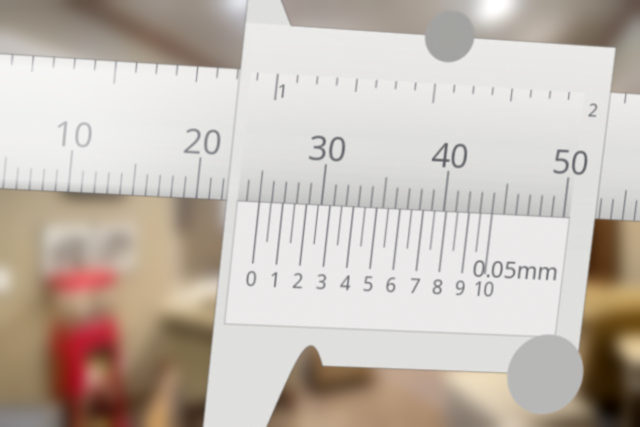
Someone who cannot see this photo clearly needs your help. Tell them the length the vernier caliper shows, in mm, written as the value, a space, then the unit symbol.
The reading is 25.0 mm
